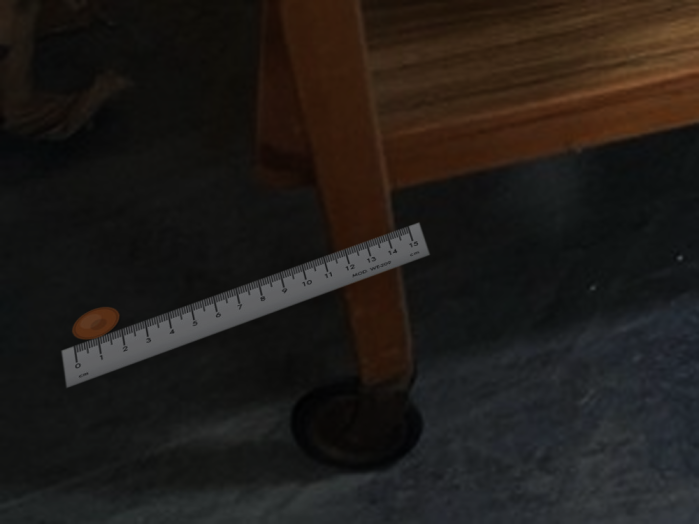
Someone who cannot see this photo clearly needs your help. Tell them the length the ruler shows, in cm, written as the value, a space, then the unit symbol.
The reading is 2 cm
